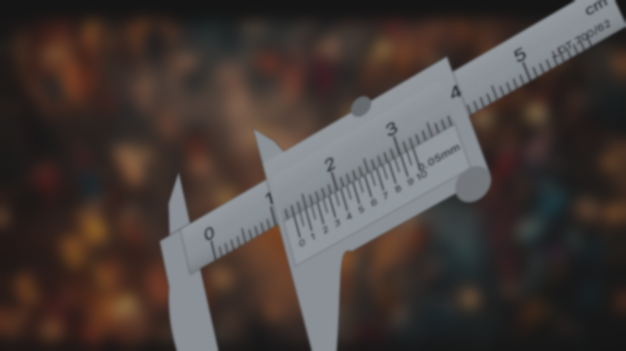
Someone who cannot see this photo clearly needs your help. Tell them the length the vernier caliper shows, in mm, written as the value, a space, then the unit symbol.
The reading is 13.0 mm
